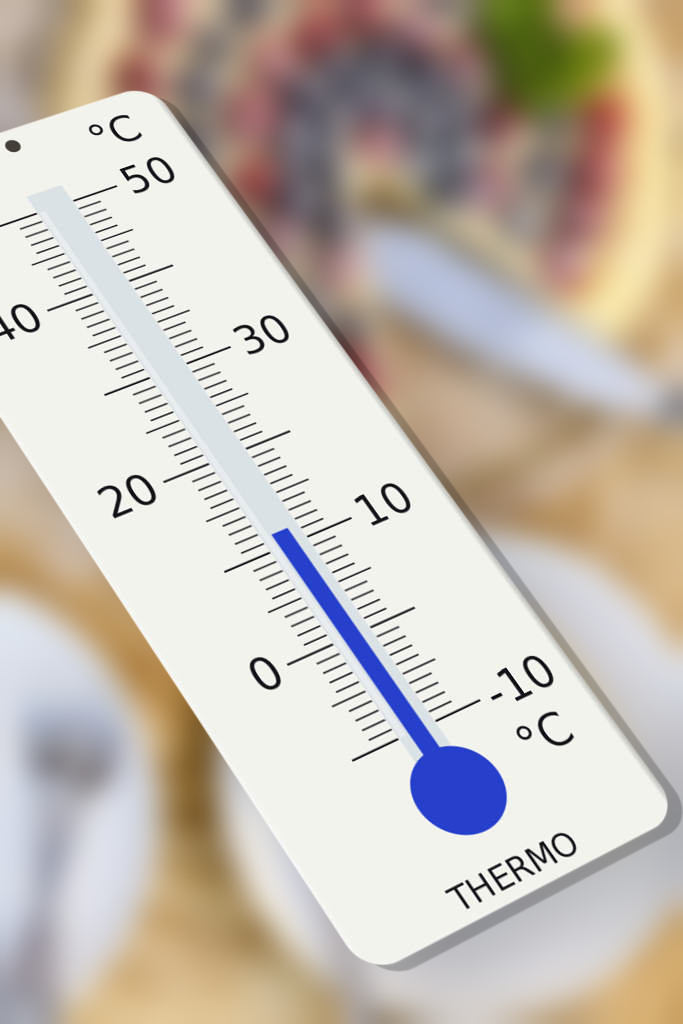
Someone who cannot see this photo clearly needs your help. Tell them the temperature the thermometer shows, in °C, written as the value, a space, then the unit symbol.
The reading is 11.5 °C
